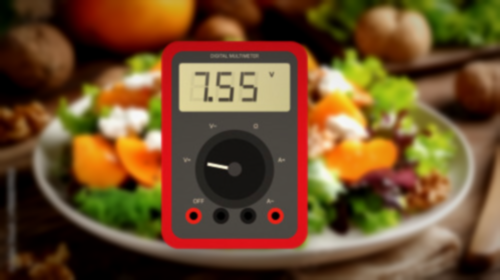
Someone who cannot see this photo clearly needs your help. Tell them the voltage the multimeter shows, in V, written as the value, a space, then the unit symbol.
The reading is 7.55 V
